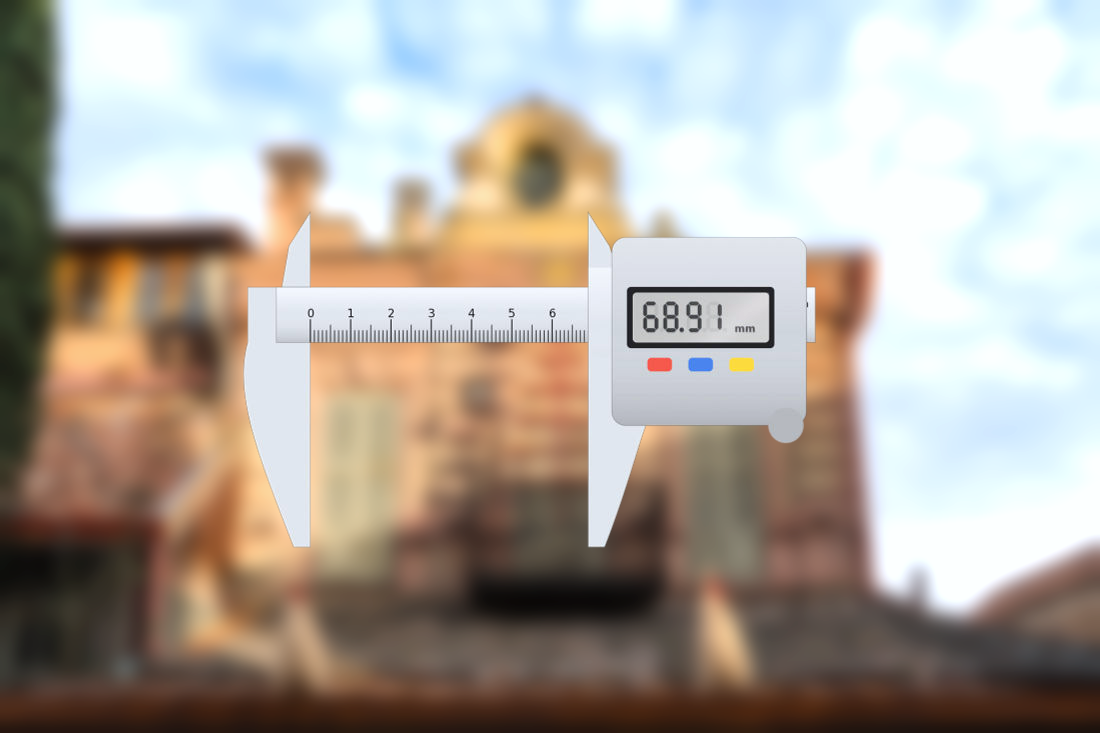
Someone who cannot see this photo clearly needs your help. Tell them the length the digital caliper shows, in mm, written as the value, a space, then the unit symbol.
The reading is 68.91 mm
